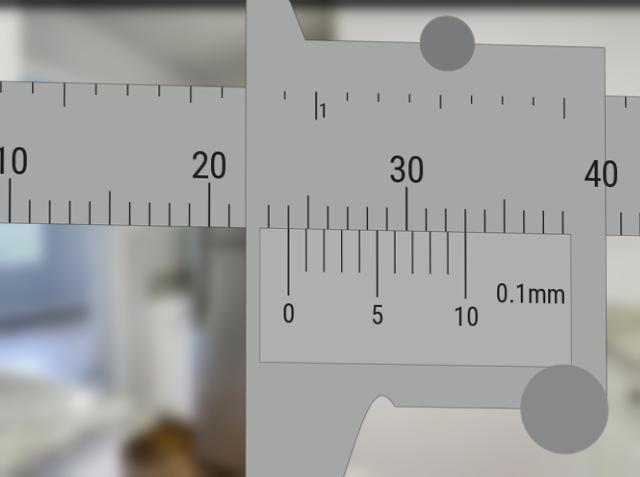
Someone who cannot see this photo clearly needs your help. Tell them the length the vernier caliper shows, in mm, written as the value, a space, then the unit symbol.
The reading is 24.0 mm
